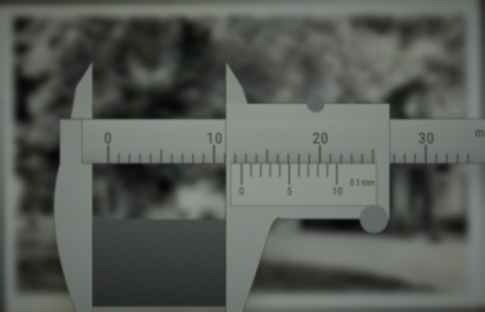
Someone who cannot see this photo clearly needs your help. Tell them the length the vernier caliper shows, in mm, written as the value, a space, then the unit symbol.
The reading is 12.6 mm
